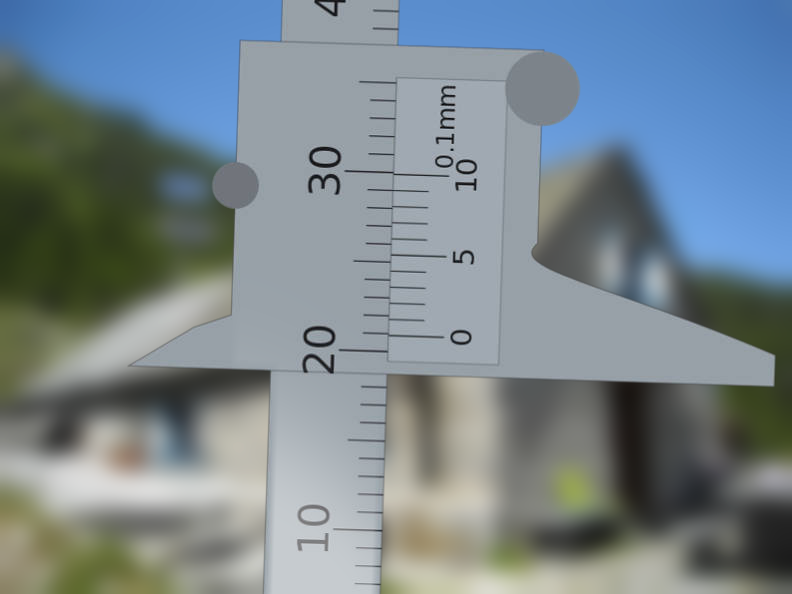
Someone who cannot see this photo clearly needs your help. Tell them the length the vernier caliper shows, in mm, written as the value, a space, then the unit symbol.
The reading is 20.9 mm
